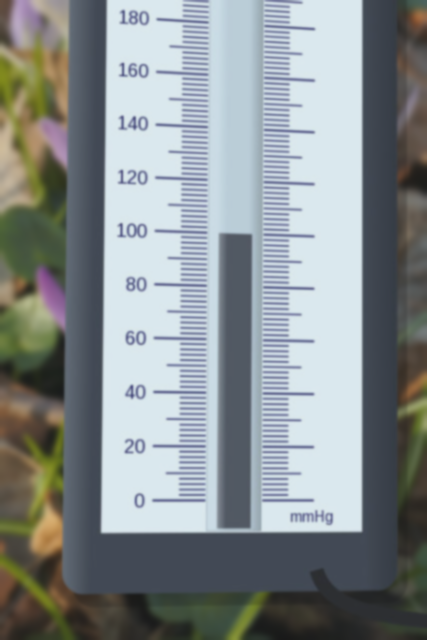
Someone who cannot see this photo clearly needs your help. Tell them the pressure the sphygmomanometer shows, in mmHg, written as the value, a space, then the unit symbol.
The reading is 100 mmHg
